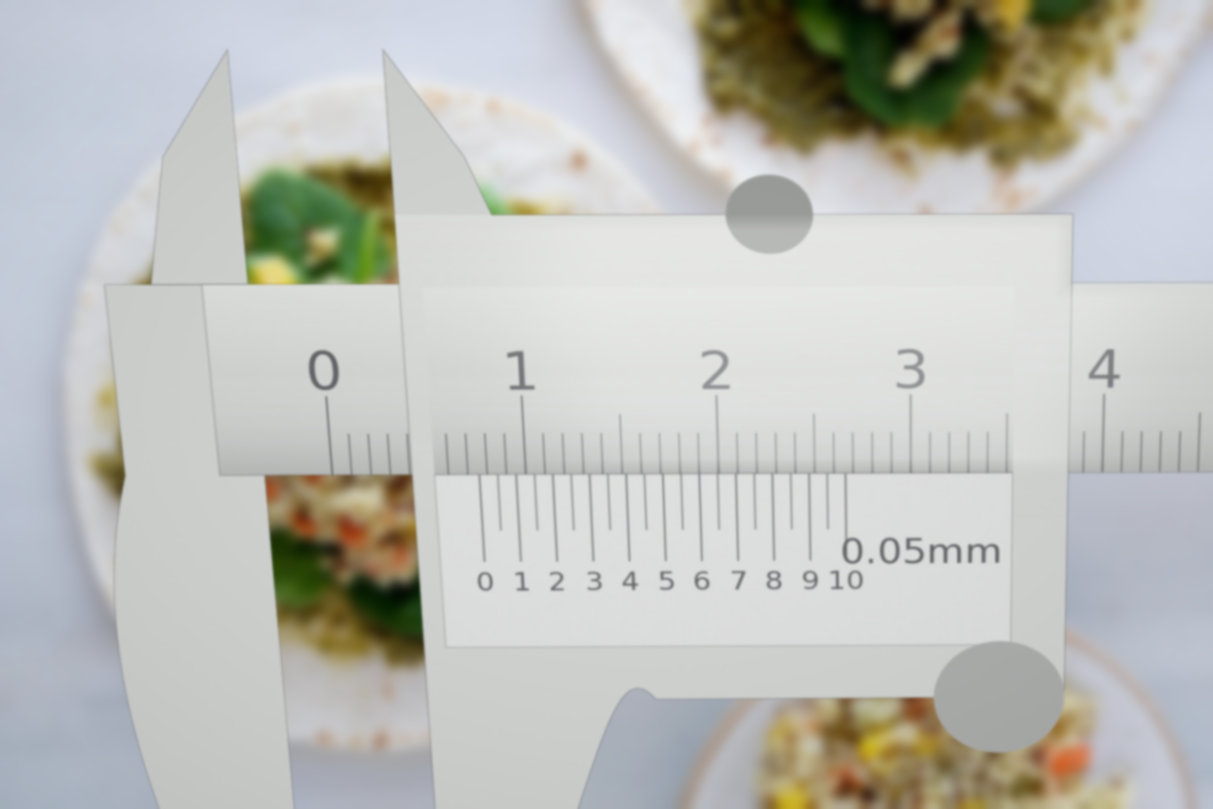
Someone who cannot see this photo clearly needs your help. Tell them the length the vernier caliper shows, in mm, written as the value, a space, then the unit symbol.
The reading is 7.6 mm
